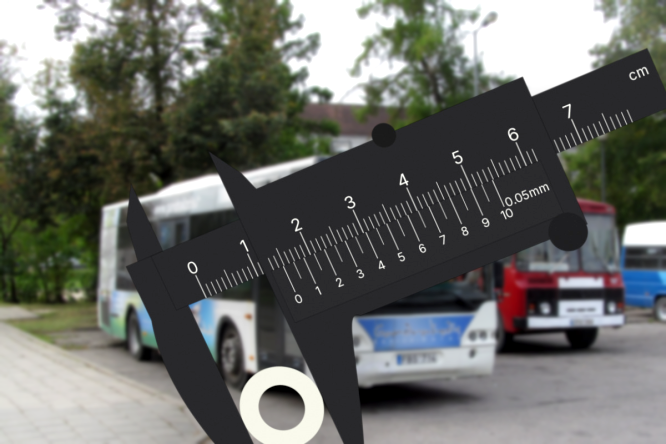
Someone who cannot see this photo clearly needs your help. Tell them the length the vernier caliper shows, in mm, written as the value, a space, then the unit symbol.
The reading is 14.8 mm
